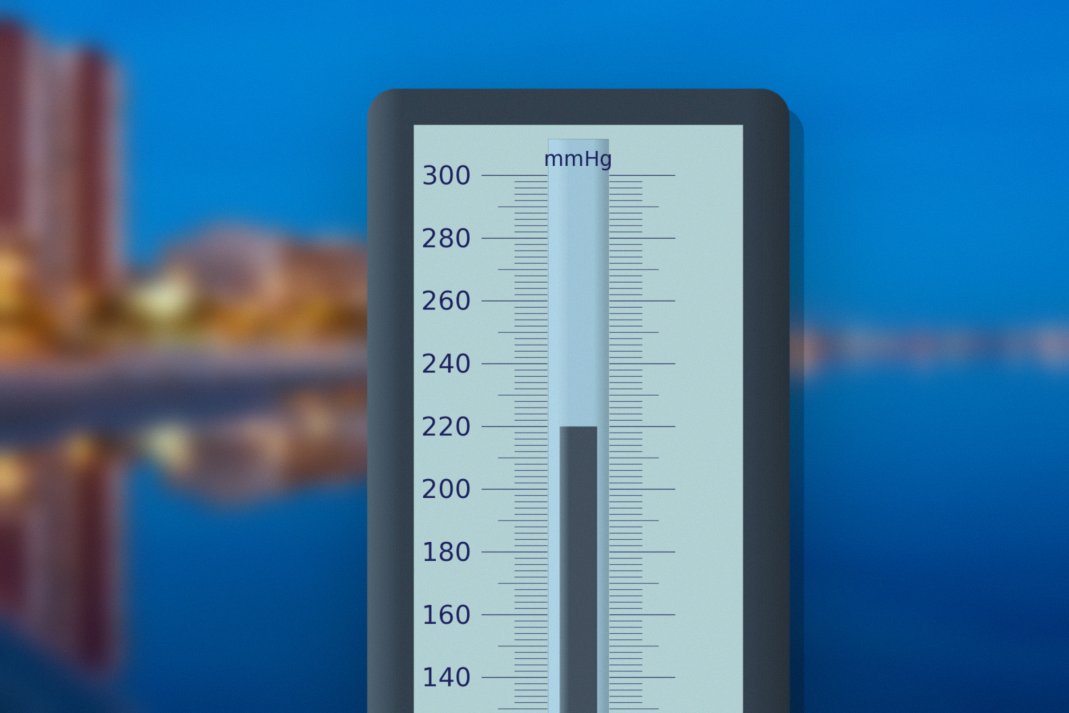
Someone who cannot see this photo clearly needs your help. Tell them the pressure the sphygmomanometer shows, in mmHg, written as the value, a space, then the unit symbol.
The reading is 220 mmHg
